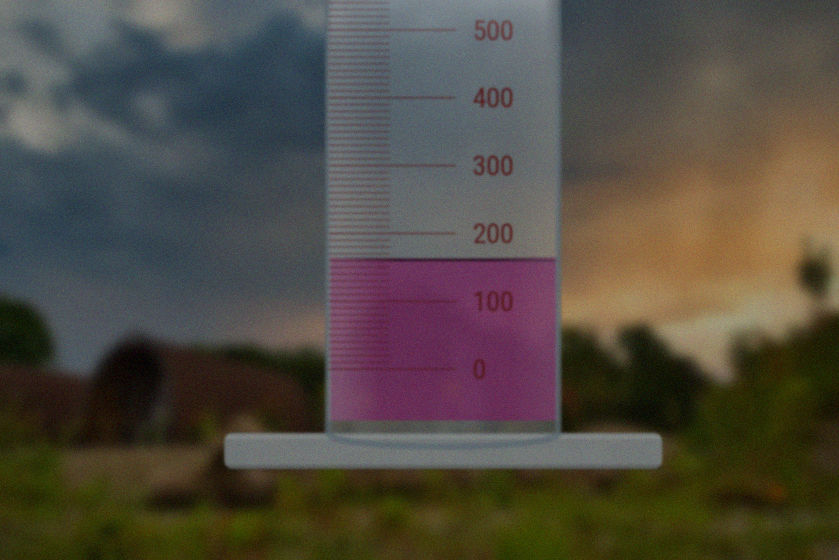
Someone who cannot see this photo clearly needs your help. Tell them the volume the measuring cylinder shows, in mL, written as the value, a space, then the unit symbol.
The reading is 160 mL
